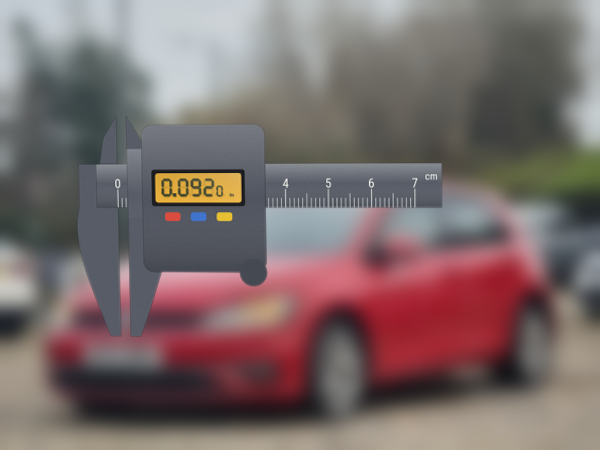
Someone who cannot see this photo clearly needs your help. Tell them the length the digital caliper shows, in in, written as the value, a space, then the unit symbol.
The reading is 0.0920 in
